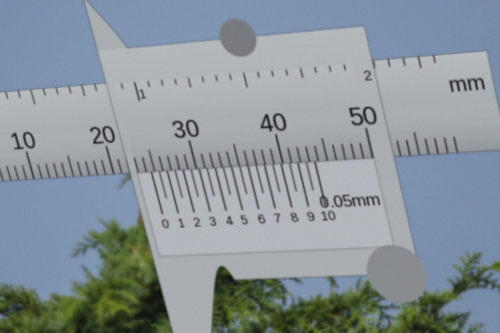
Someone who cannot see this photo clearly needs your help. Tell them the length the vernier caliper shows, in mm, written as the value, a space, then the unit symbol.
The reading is 24.6 mm
